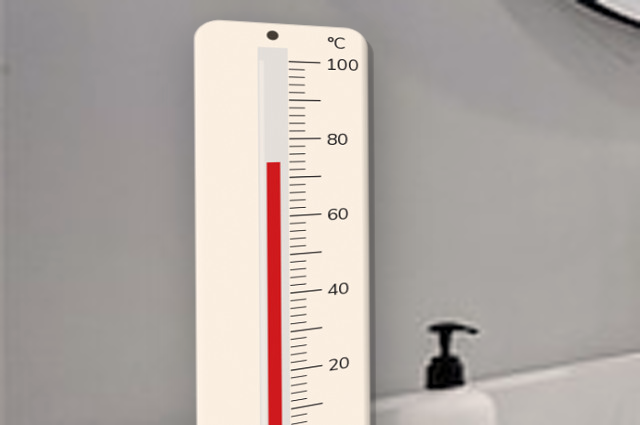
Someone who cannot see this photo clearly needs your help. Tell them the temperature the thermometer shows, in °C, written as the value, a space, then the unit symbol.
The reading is 74 °C
